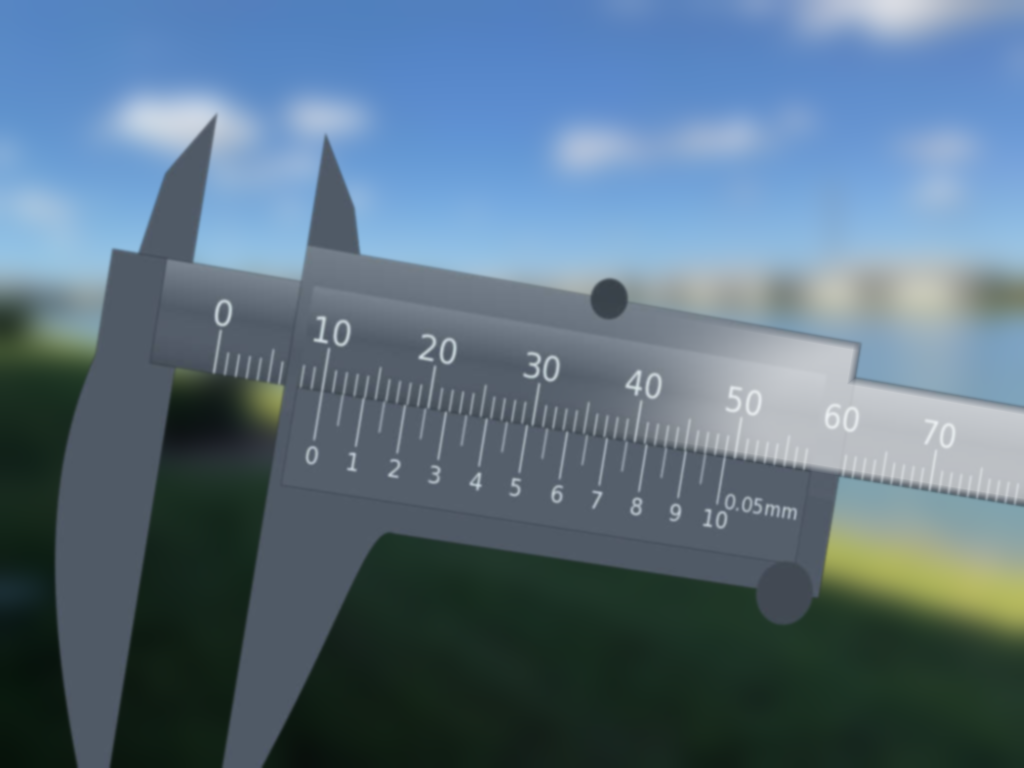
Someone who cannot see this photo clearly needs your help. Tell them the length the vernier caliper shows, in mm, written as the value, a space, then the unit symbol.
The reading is 10.0 mm
